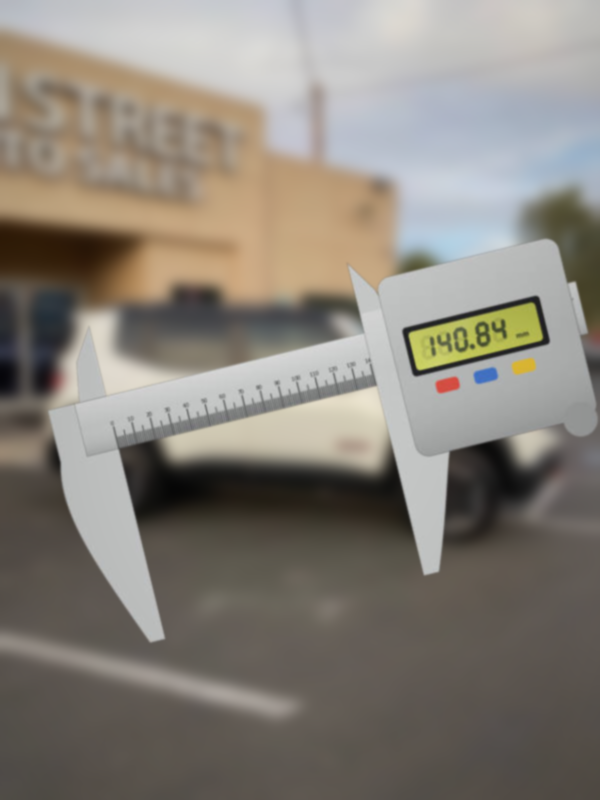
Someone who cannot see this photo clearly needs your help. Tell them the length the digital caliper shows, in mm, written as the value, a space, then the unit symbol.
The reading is 140.84 mm
